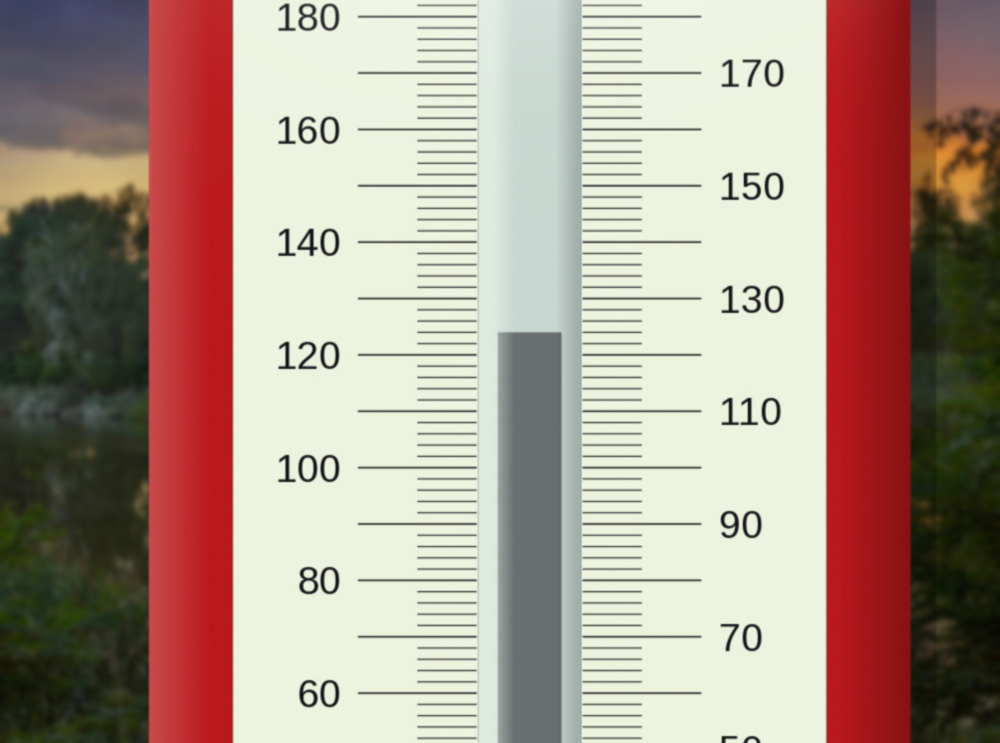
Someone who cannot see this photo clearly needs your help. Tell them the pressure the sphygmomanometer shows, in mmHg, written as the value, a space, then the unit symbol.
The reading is 124 mmHg
